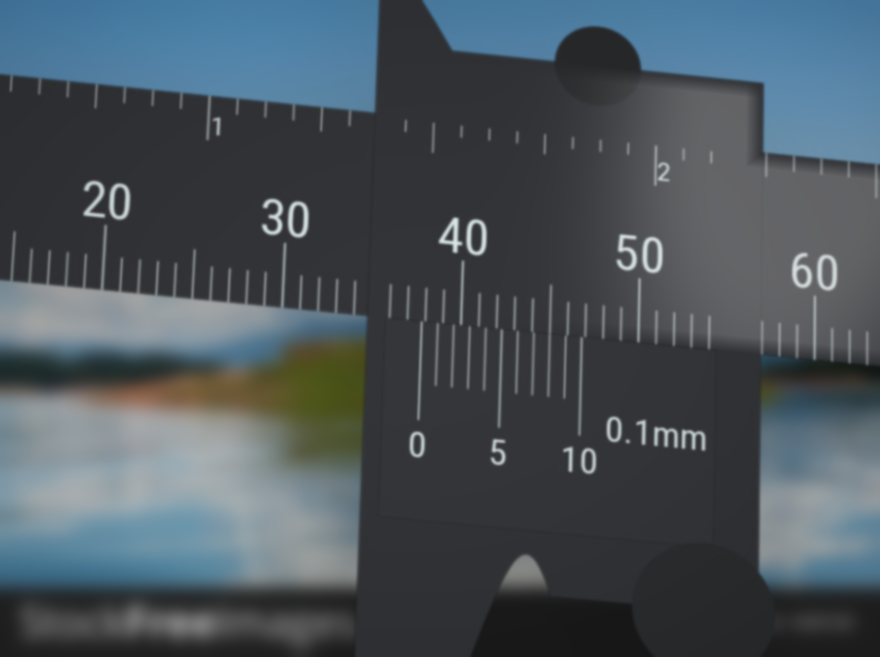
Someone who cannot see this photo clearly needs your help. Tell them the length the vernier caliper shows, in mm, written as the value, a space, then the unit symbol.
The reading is 37.8 mm
